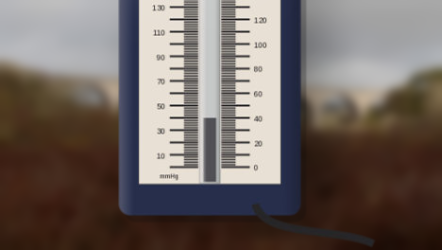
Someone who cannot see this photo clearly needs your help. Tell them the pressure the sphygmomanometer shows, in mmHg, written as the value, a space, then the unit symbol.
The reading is 40 mmHg
